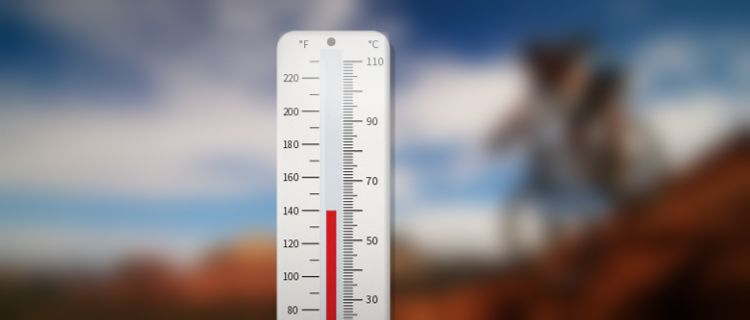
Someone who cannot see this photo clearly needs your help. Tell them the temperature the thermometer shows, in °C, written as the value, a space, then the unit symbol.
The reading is 60 °C
